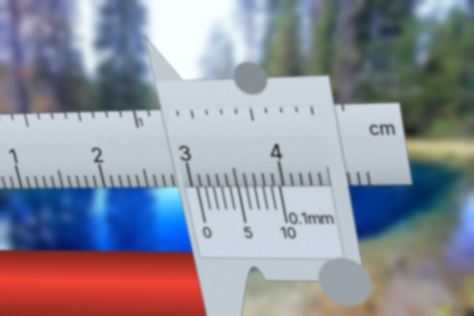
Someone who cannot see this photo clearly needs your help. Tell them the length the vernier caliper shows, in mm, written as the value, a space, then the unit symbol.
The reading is 30.6 mm
